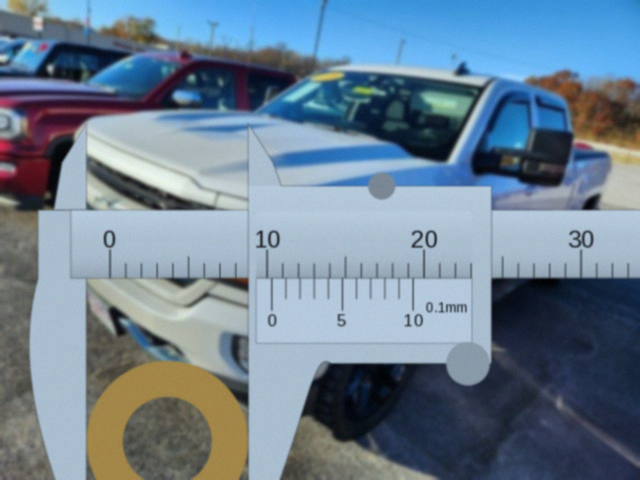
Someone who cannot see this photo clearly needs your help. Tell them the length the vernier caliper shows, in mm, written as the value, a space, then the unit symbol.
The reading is 10.3 mm
